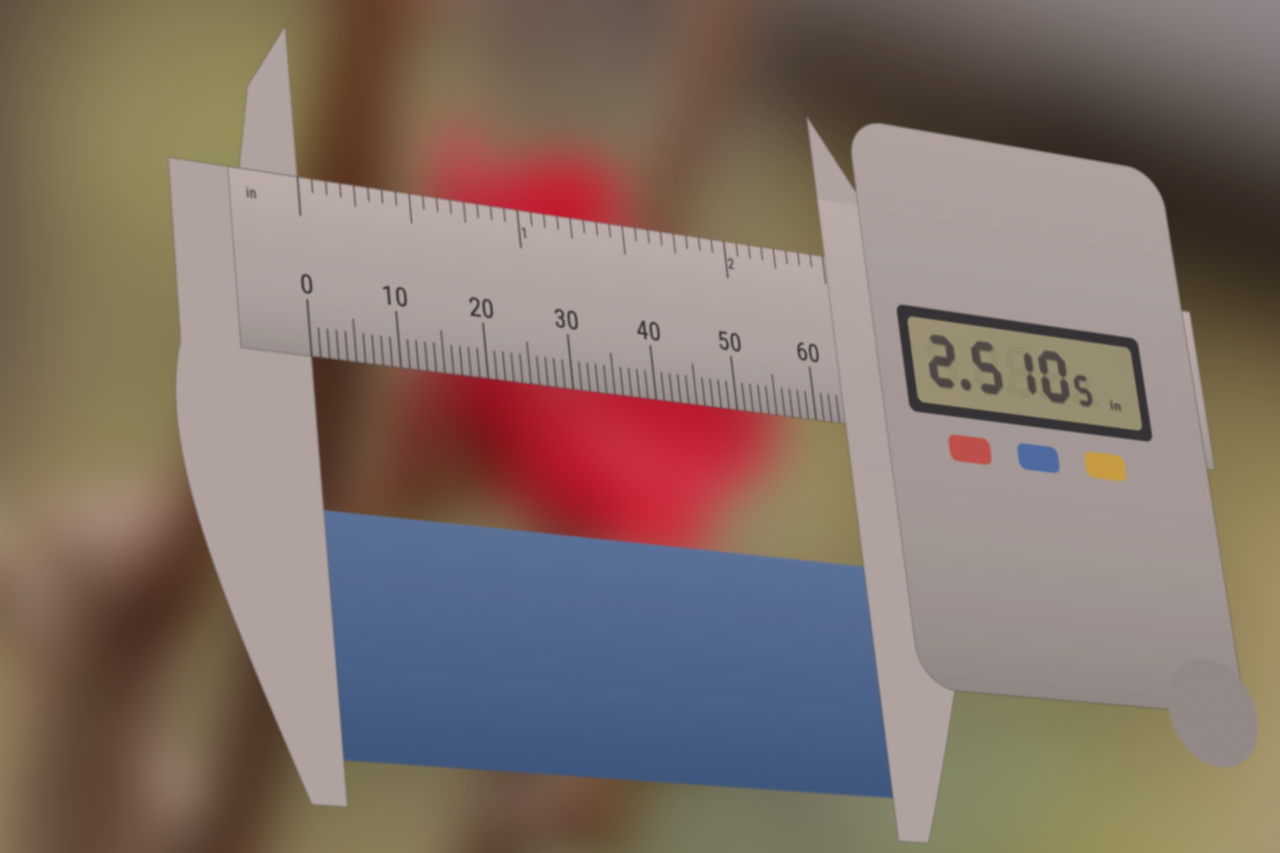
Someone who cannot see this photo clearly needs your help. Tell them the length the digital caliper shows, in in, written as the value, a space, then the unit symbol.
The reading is 2.5105 in
